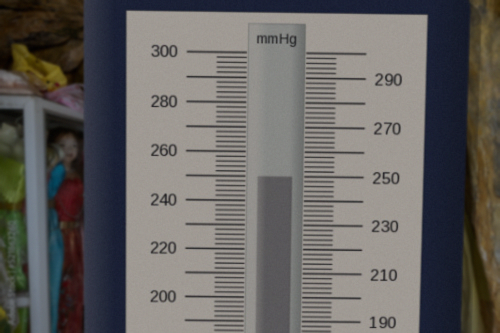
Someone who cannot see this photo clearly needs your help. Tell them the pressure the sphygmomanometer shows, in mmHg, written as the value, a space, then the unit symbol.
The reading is 250 mmHg
